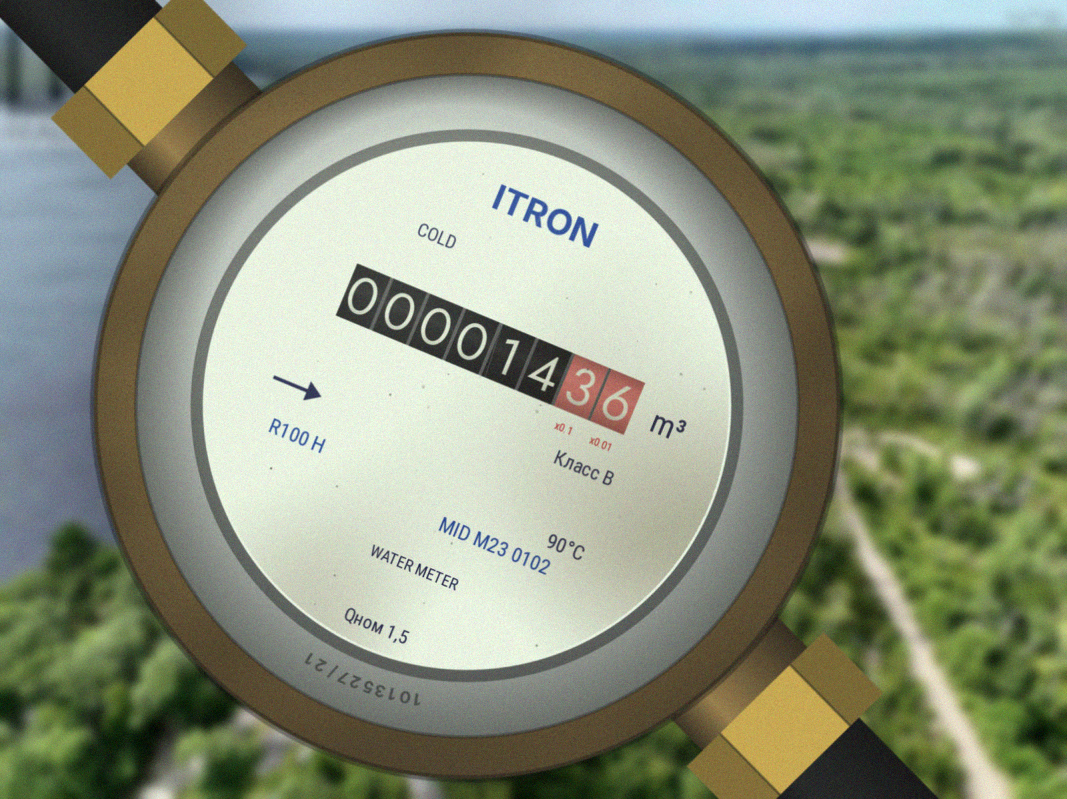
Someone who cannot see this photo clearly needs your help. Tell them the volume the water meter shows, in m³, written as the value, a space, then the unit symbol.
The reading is 14.36 m³
